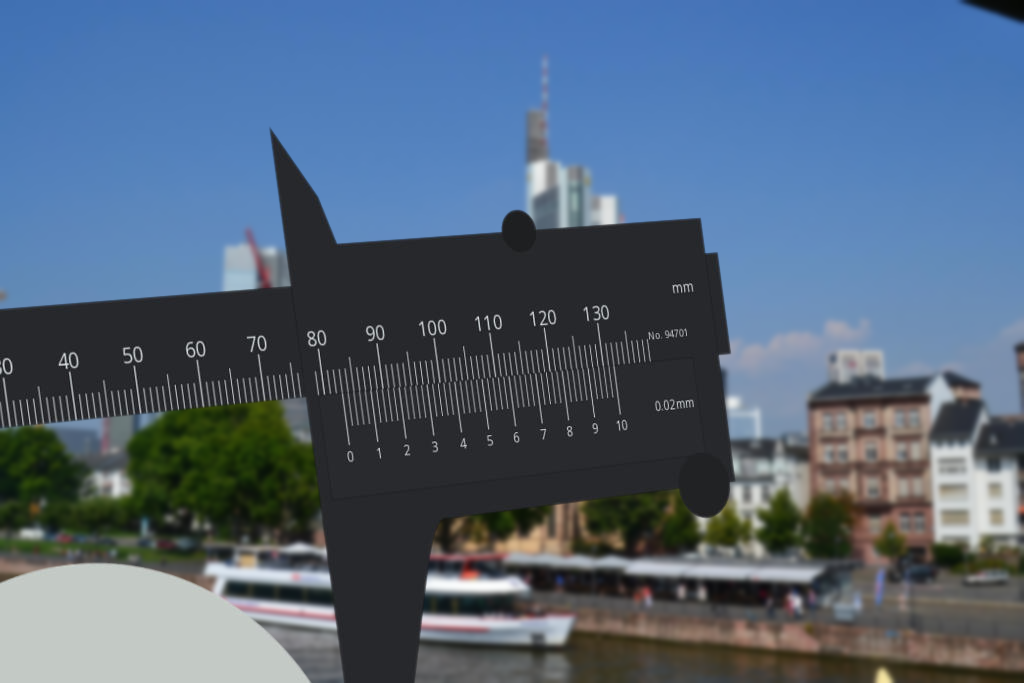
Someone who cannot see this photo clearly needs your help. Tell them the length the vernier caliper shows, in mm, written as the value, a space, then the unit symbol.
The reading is 83.0 mm
